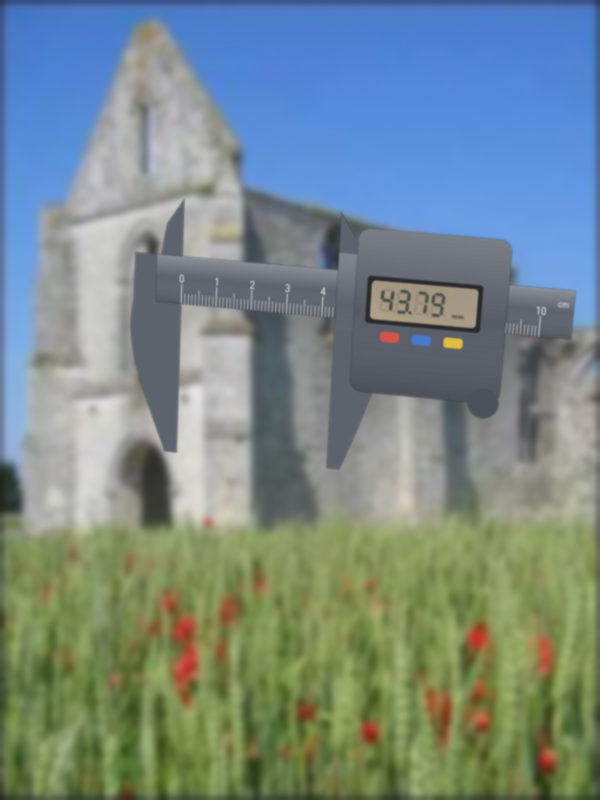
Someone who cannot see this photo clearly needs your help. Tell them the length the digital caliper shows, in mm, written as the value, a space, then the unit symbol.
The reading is 43.79 mm
